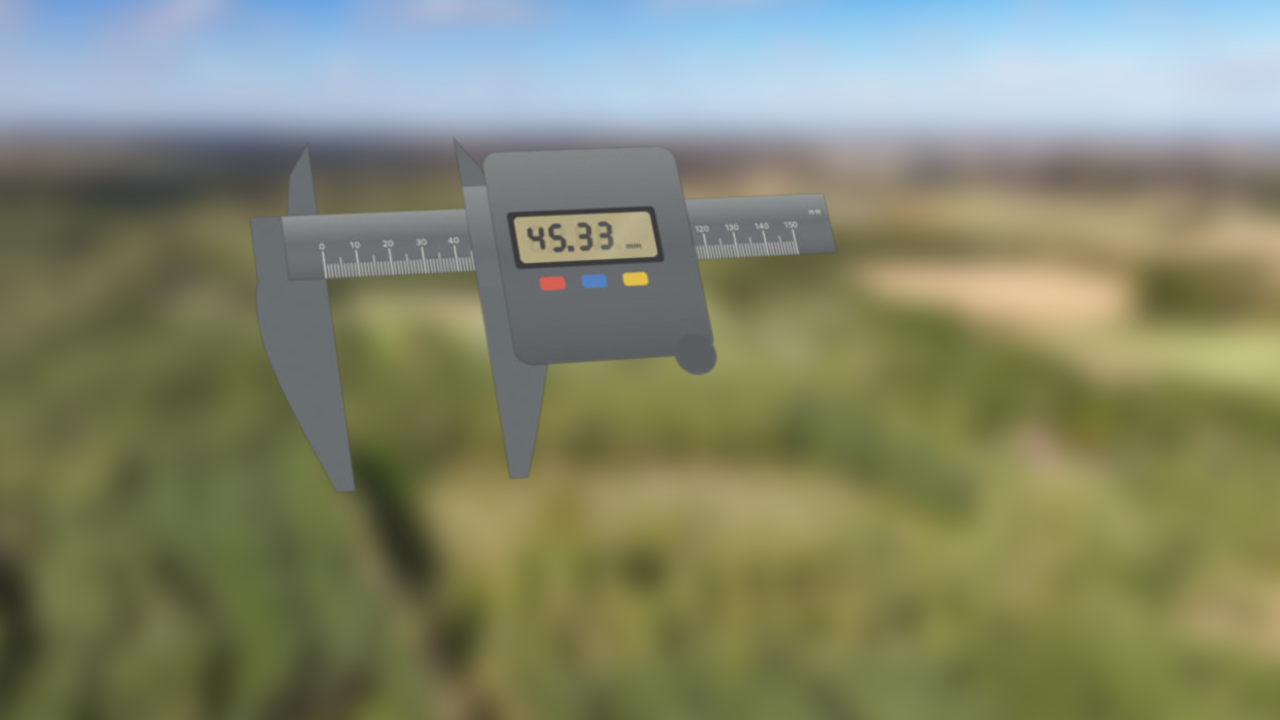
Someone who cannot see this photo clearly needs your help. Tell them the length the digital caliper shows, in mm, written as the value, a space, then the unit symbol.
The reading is 45.33 mm
